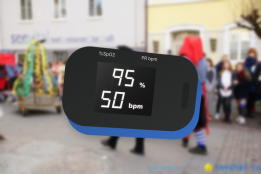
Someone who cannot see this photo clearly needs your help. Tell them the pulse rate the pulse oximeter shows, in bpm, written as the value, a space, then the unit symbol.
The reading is 50 bpm
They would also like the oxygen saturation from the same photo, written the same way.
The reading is 95 %
